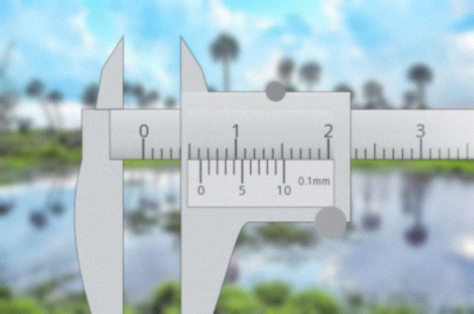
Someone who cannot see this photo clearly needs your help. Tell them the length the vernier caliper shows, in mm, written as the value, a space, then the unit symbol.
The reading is 6.2 mm
